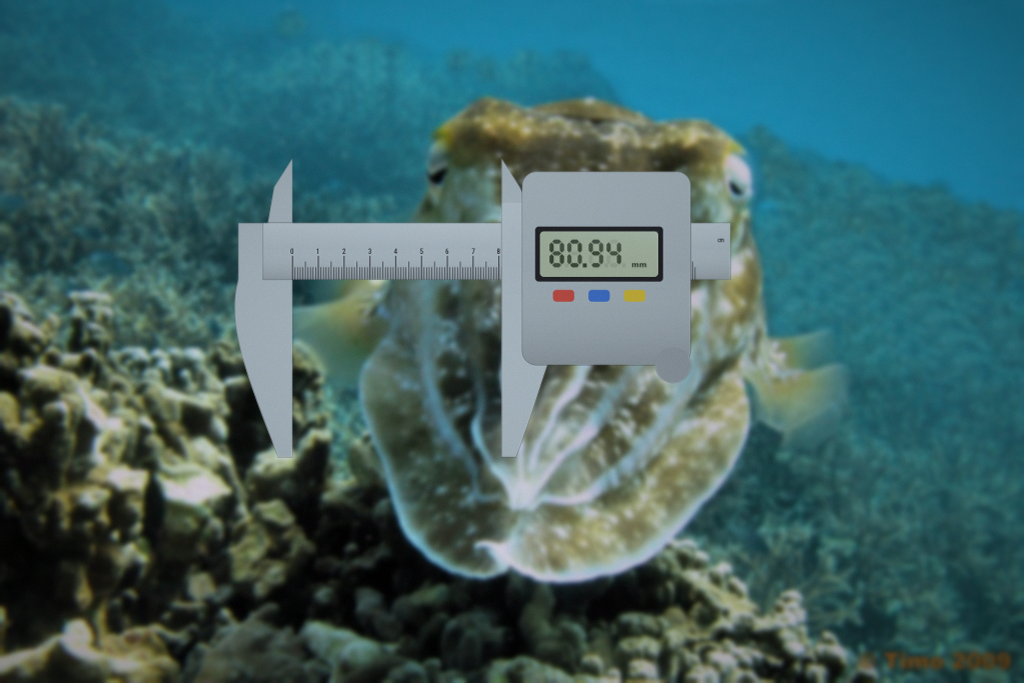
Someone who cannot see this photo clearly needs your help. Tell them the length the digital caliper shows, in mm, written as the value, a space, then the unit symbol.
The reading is 80.94 mm
